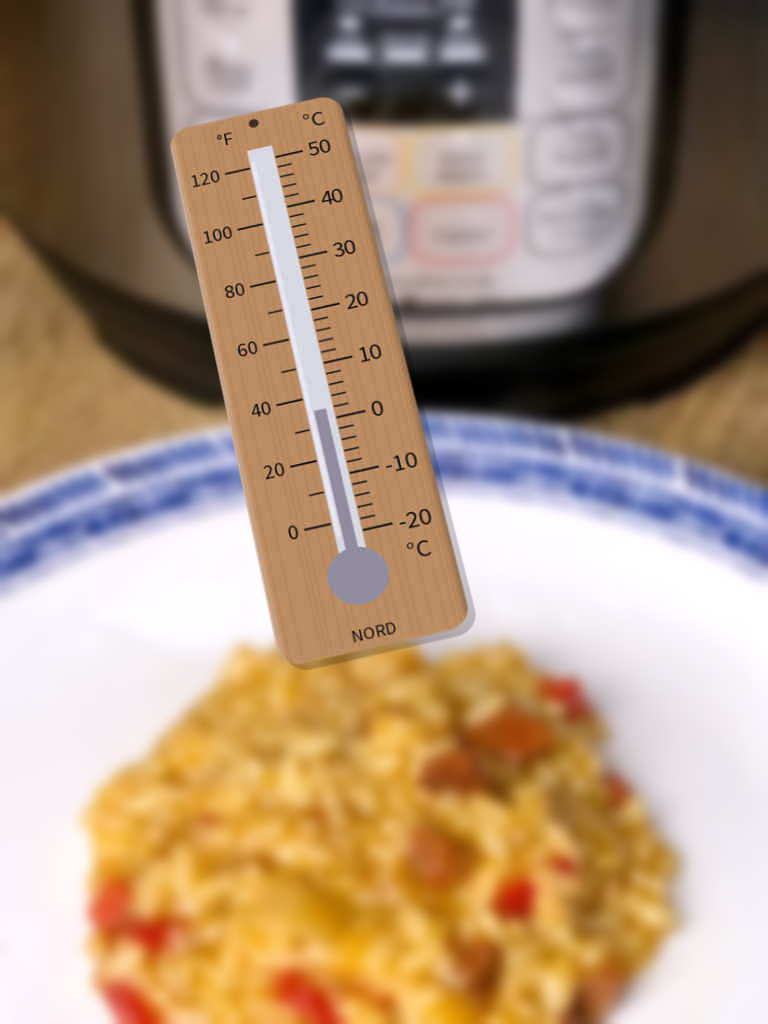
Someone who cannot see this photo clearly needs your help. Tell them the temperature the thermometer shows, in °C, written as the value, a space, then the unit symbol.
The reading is 2 °C
